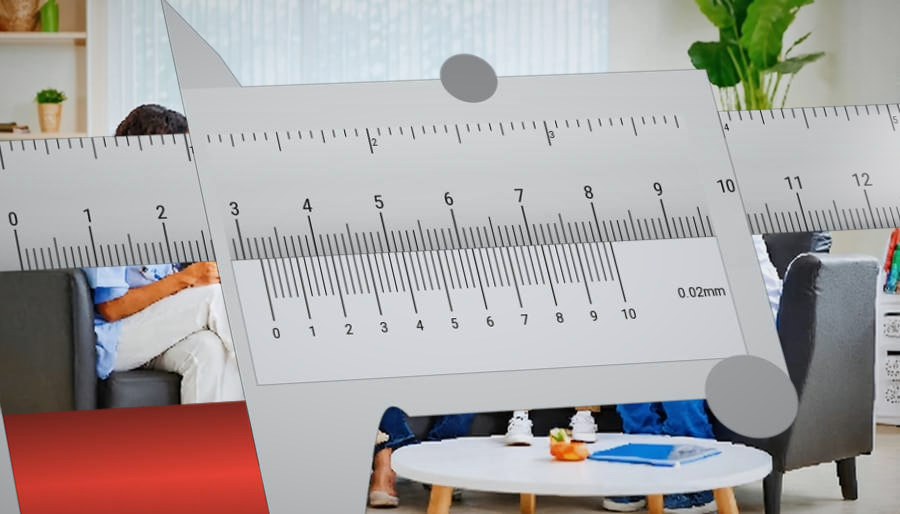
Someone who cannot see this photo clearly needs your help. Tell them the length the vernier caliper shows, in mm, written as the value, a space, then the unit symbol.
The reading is 32.2 mm
